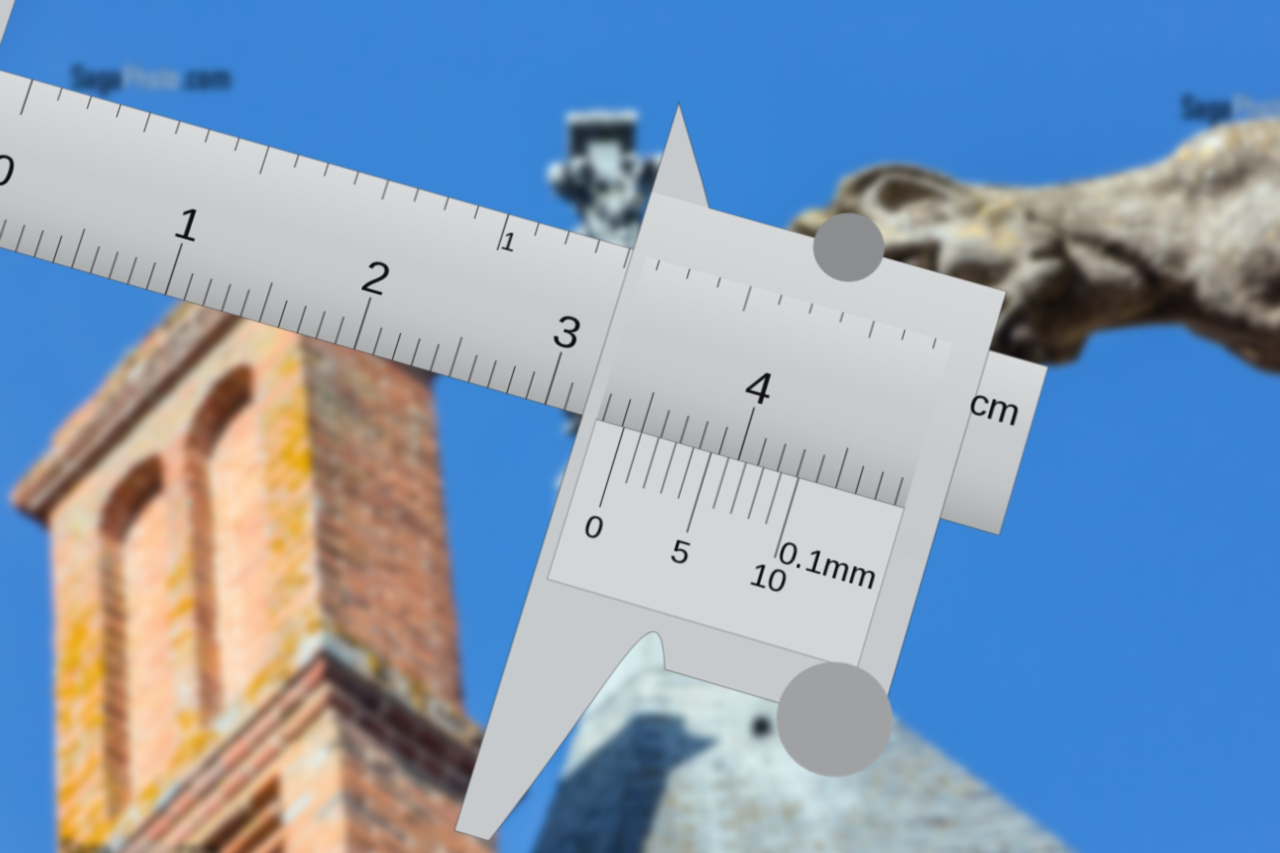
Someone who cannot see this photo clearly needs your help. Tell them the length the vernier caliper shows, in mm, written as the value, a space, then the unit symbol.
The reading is 34.1 mm
